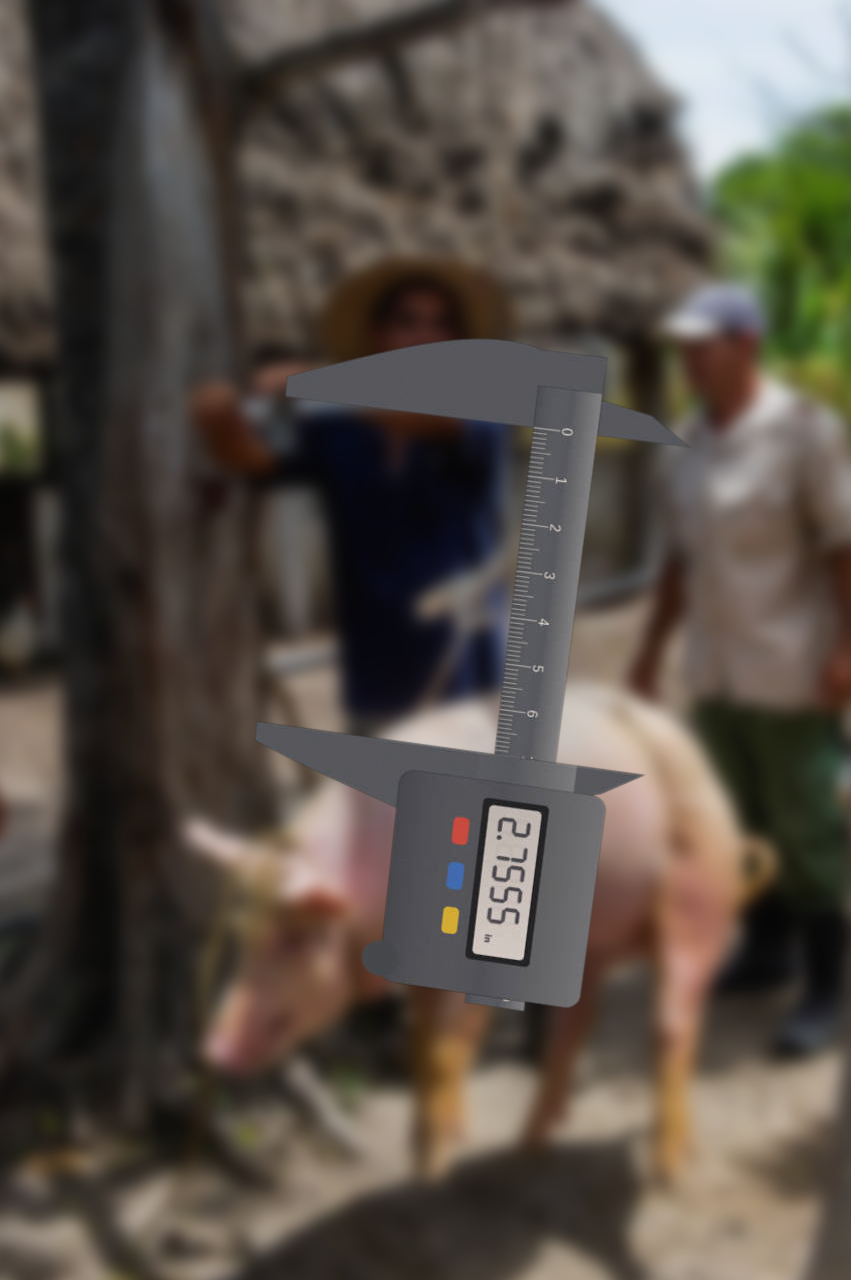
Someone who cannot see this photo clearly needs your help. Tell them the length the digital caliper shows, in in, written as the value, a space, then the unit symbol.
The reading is 2.7555 in
